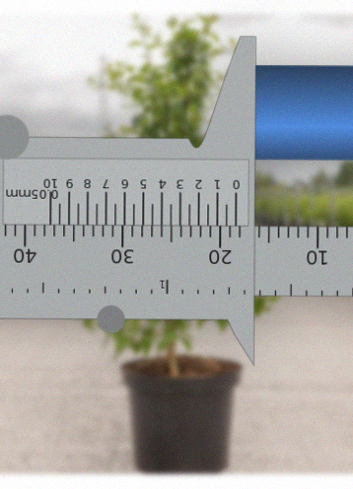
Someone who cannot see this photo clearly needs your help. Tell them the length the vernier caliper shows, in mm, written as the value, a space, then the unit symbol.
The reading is 18.4 mm
